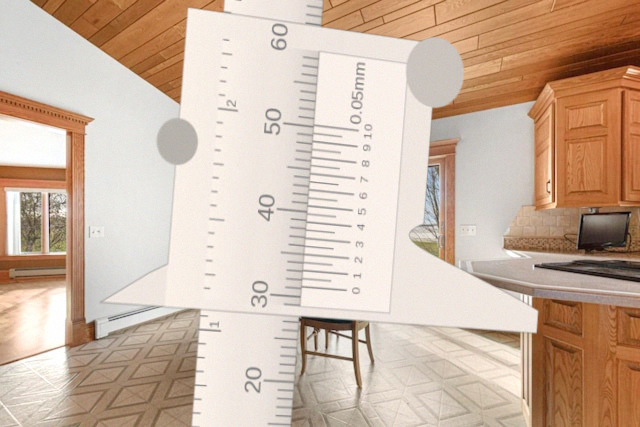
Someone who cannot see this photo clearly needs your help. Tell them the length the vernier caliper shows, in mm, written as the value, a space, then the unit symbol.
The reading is 31.2 mm
